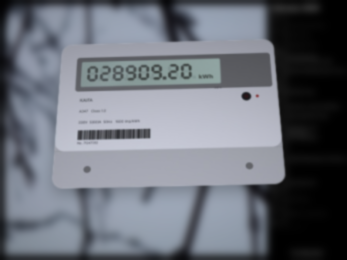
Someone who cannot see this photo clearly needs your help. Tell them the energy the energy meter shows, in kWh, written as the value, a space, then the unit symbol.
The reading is 28909.20 kWh
